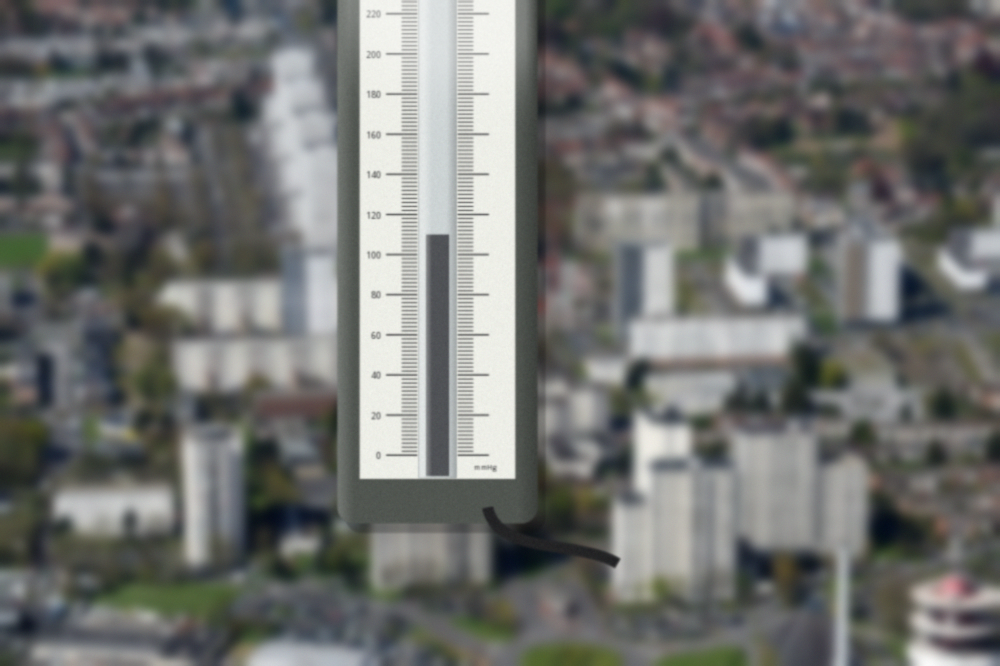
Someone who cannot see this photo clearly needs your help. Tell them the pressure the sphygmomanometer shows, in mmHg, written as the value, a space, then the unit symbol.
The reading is 110 mmHg
